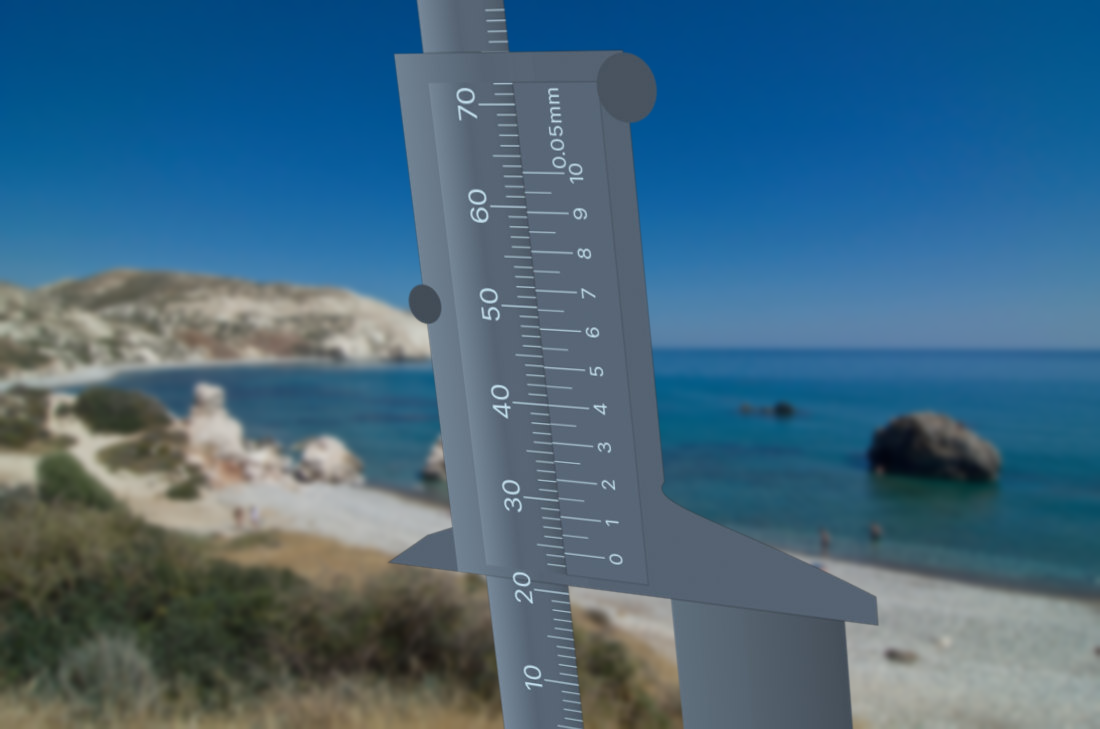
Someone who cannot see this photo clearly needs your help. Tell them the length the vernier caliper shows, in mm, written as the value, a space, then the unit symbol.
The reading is 24.4 mm
